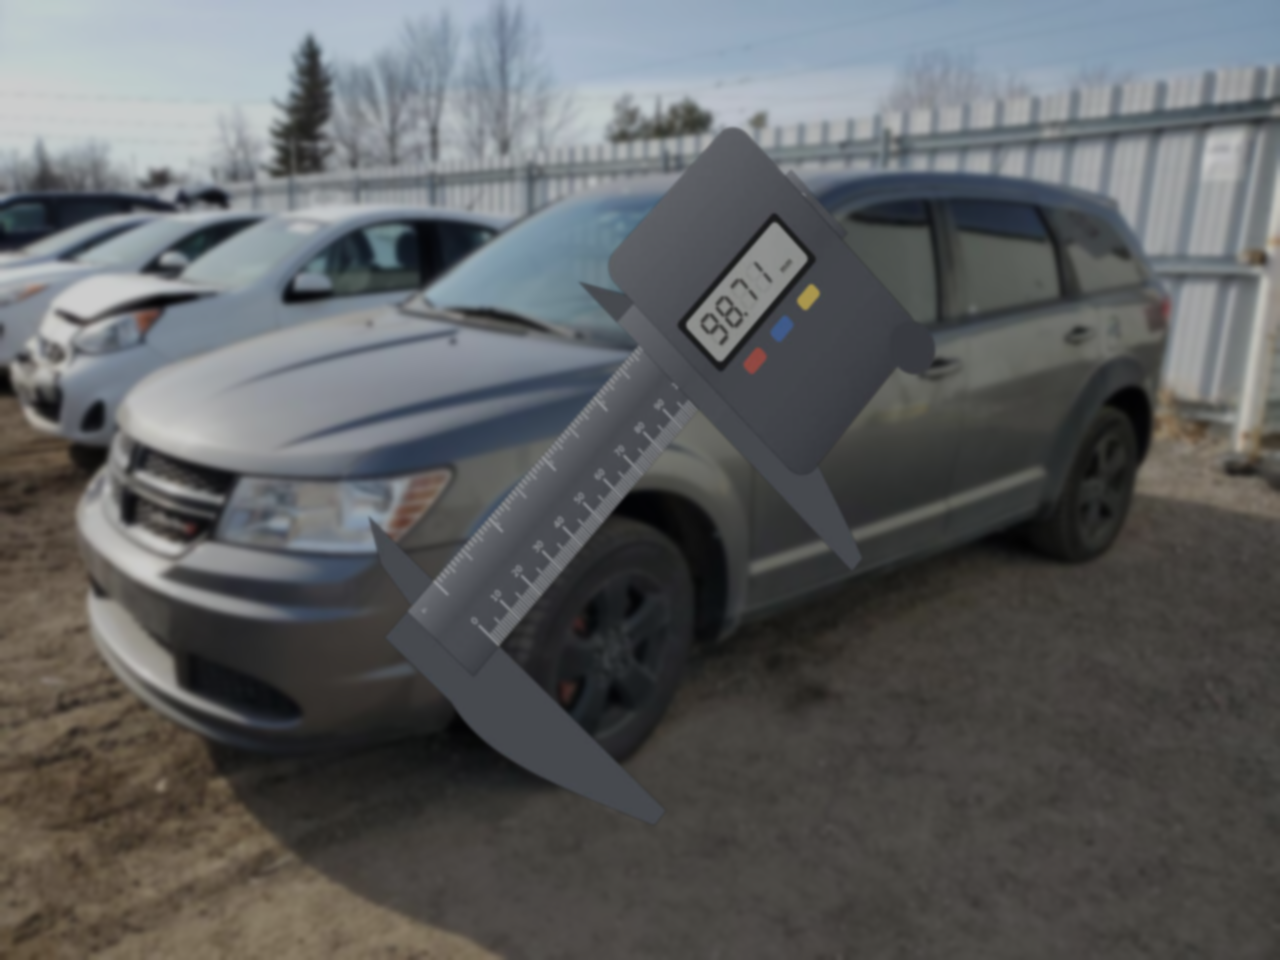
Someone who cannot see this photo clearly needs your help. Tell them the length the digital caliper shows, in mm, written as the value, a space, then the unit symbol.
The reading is 98.71 mm
